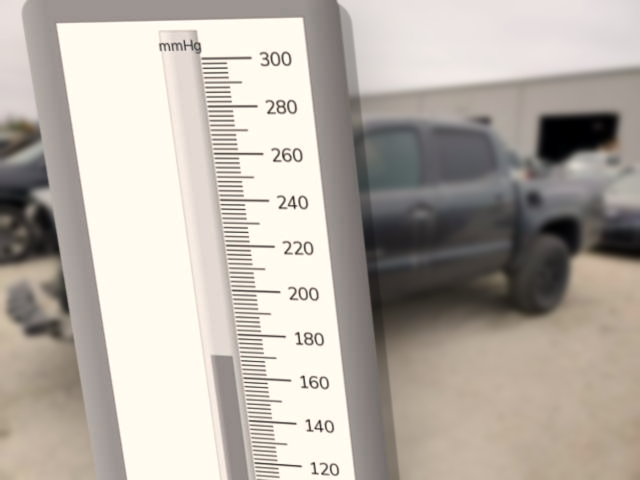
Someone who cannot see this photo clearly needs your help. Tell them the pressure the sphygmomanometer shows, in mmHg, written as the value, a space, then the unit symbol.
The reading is 170 mmHg
